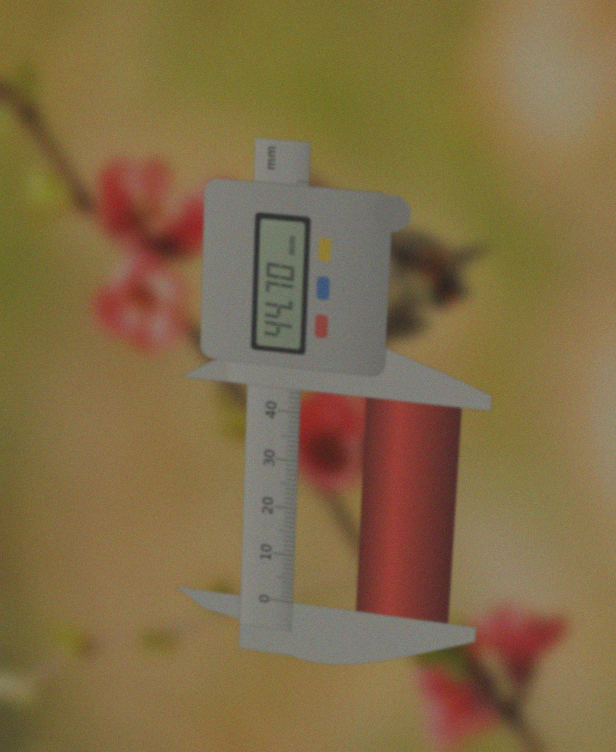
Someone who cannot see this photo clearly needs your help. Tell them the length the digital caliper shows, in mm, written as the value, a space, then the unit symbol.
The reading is 44.70 mm
